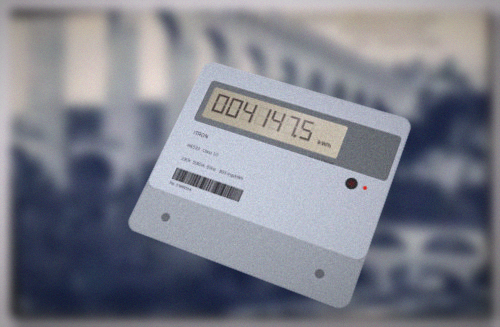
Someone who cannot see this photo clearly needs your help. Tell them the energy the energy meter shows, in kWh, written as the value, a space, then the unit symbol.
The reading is 4147.5 kWh
